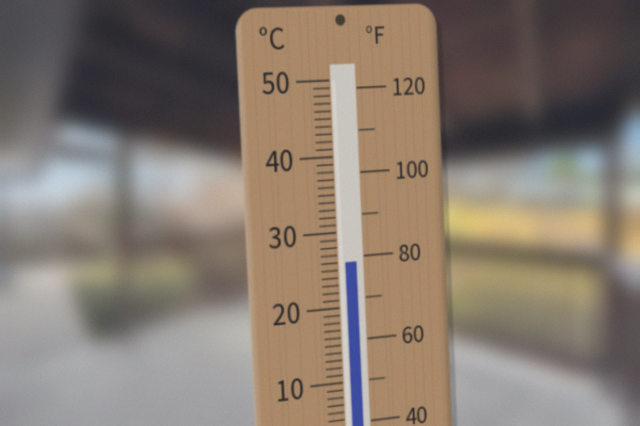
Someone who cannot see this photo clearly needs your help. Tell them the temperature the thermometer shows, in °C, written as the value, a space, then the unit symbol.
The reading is 26 °C
